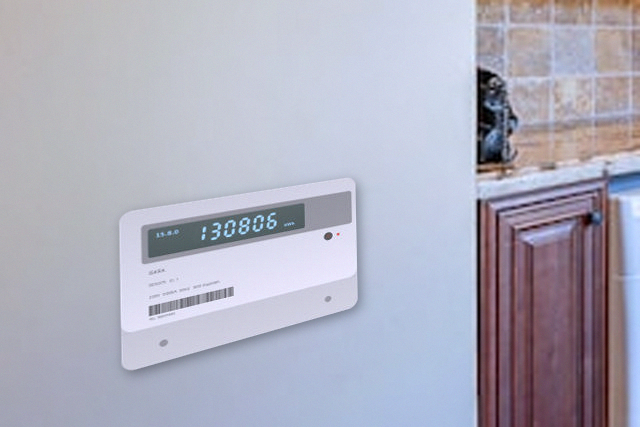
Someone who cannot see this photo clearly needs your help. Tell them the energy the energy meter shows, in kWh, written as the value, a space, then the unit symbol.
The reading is 130806 kWh
